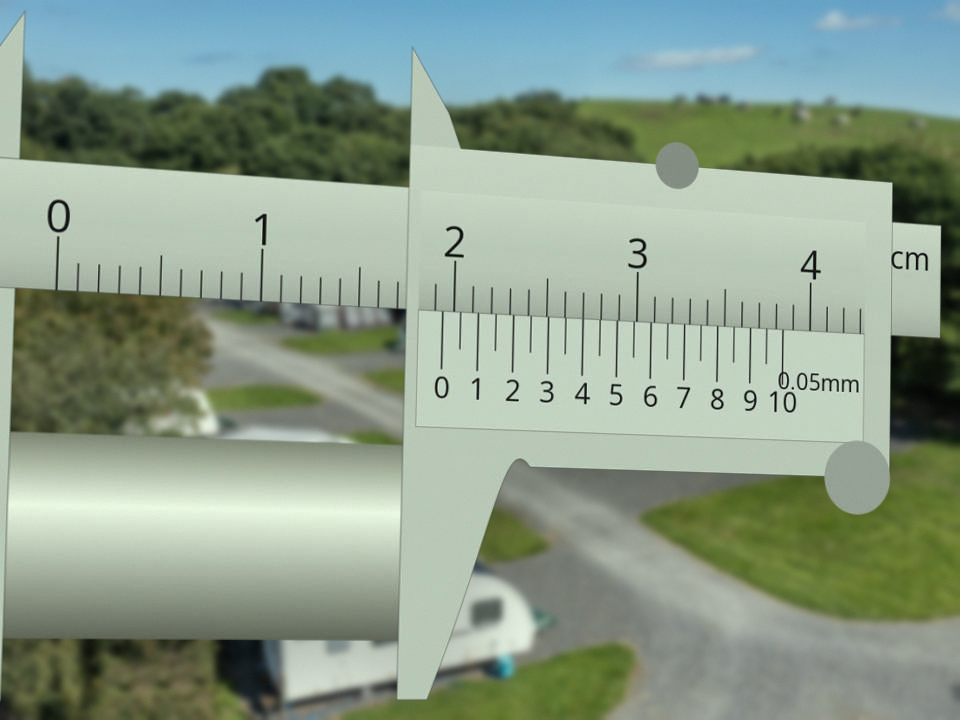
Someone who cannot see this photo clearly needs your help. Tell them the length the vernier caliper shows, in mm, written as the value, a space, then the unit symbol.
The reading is 19.4 mm
